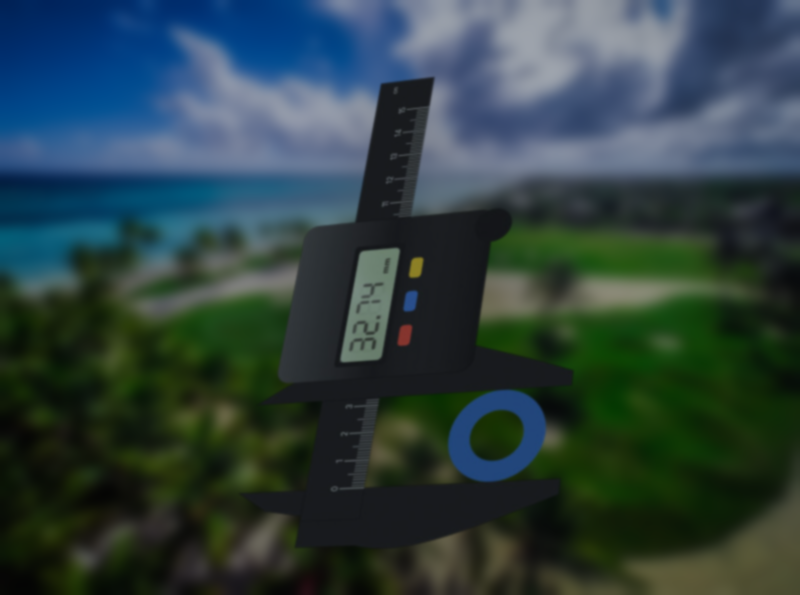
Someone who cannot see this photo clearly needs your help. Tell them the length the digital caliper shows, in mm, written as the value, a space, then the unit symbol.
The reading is 32.74 mm
